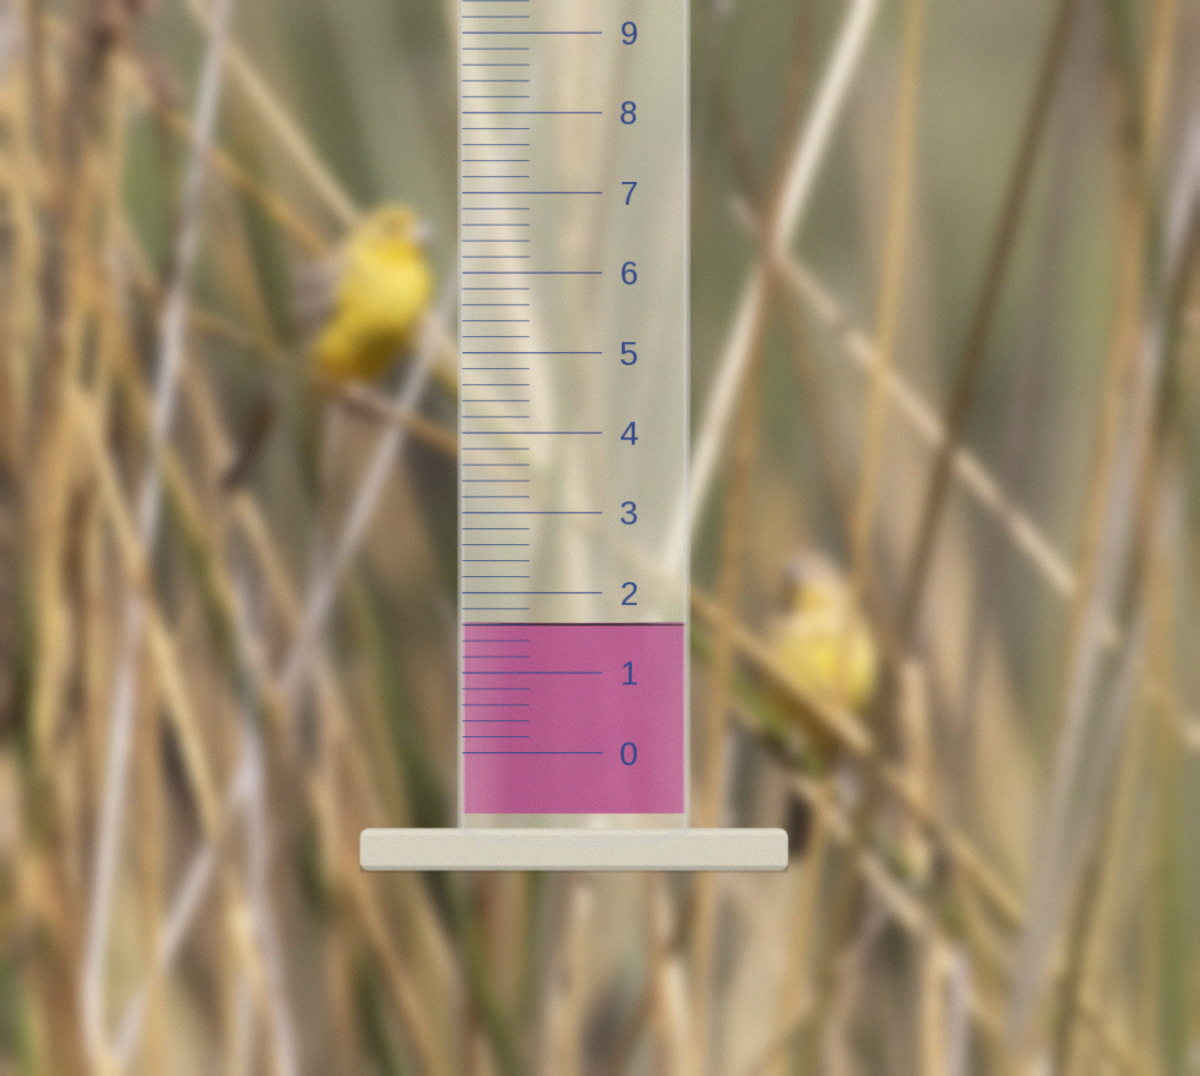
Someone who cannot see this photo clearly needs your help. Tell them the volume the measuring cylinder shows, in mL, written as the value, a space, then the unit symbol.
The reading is 1.6 mL
